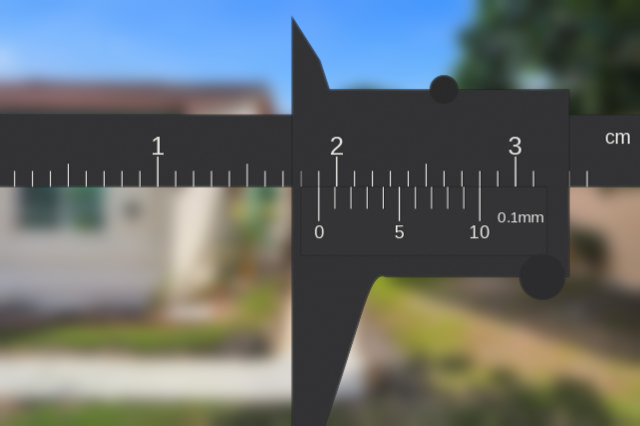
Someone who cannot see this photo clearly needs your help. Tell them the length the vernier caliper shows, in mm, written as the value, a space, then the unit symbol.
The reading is 19.0 mm
